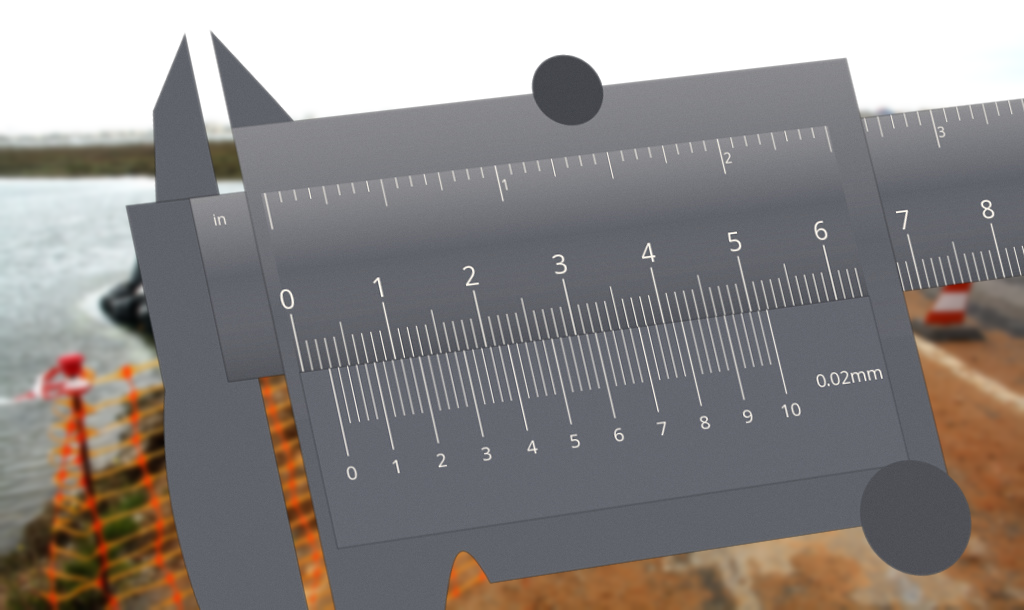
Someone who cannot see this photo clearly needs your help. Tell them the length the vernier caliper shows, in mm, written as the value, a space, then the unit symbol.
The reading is 2.8 mm
